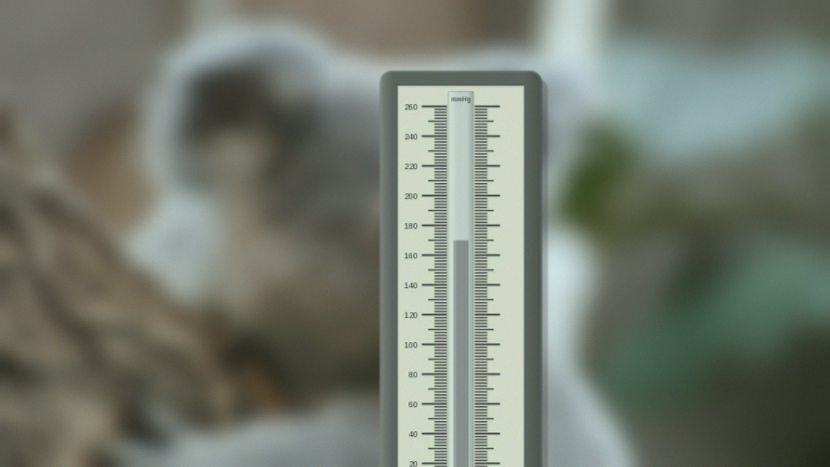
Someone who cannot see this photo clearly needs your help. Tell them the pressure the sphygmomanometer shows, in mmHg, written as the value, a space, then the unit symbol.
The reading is 170 mmHg
